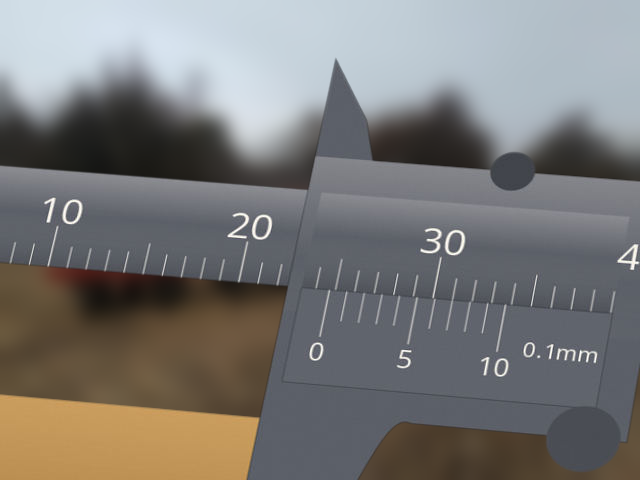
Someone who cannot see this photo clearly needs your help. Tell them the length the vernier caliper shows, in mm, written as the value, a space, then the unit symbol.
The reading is 24.7 mm
